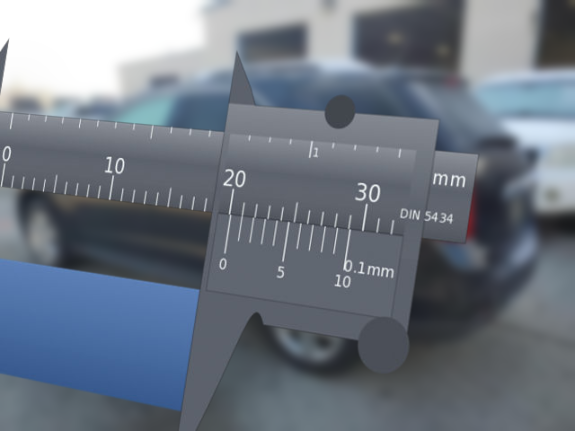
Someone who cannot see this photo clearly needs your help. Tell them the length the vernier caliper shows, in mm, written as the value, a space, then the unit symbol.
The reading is 20.1 mm
